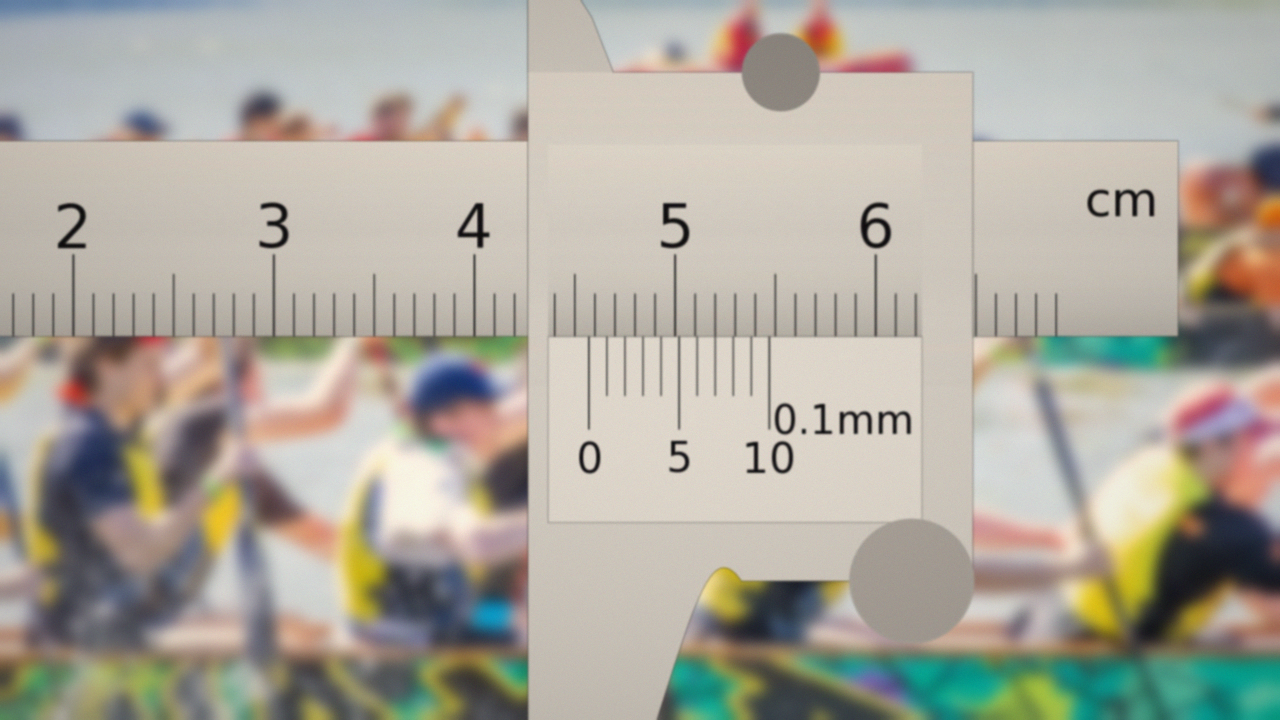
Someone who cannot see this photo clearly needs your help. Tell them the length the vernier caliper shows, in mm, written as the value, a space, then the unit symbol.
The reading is 45.7 mm
